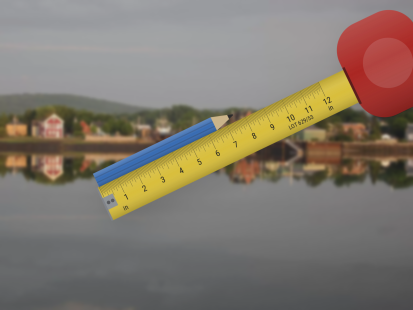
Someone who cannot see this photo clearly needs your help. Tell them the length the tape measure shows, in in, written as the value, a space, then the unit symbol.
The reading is 7.5 in
